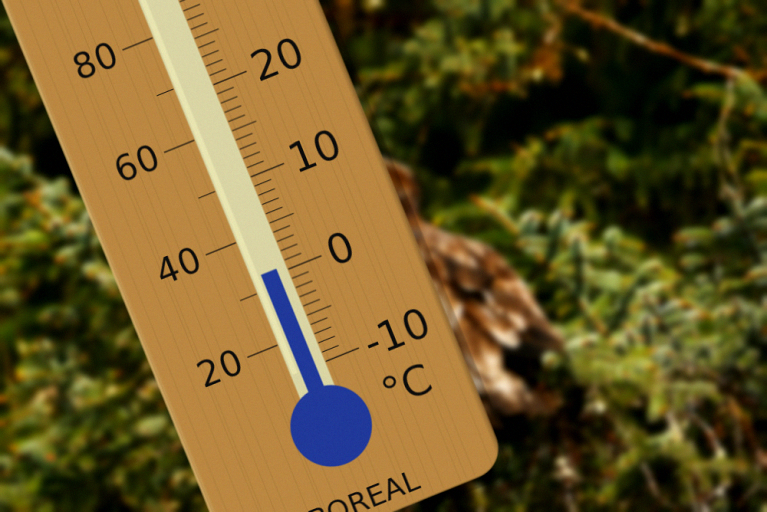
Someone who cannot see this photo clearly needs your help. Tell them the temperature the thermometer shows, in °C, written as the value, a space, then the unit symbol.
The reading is 0.5 °C
